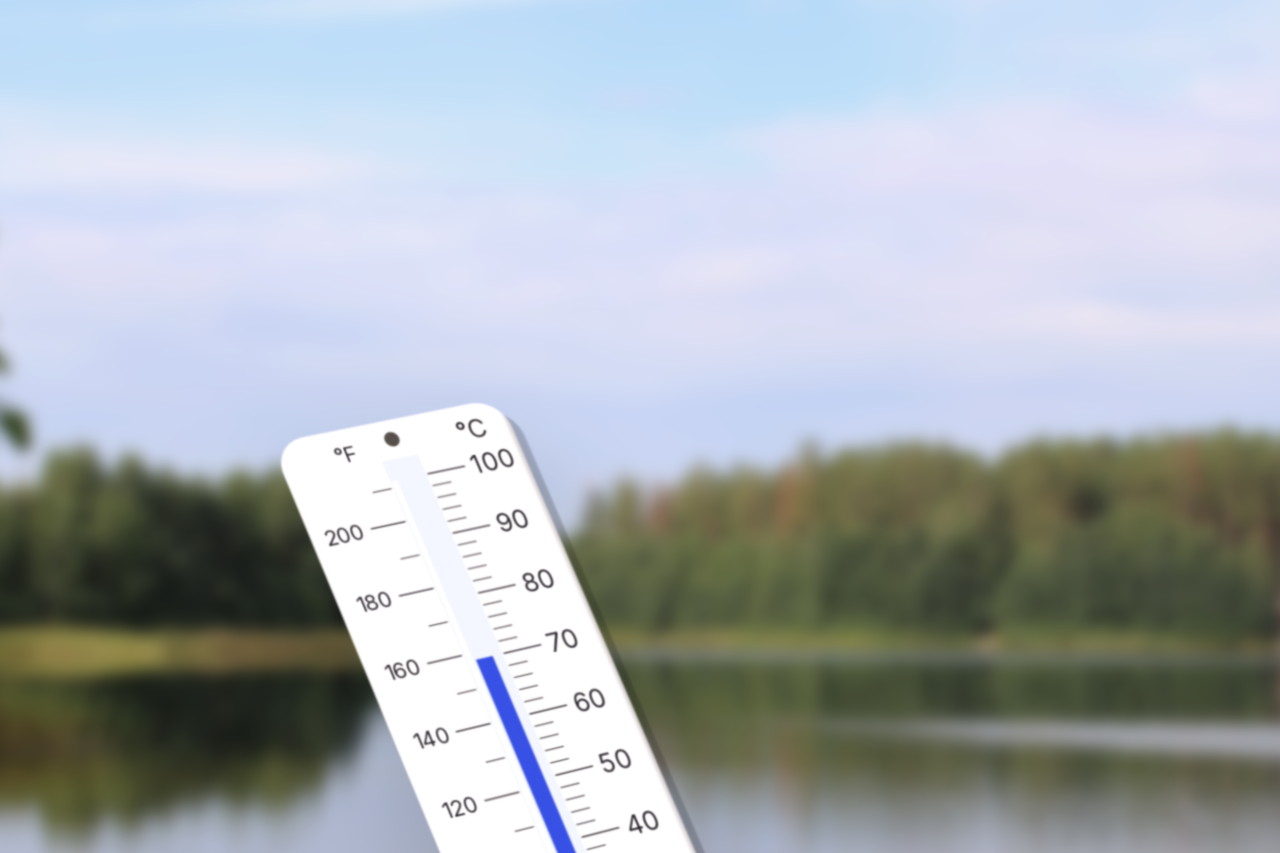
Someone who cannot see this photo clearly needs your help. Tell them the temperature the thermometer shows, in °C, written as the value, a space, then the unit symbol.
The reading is 70 °C
